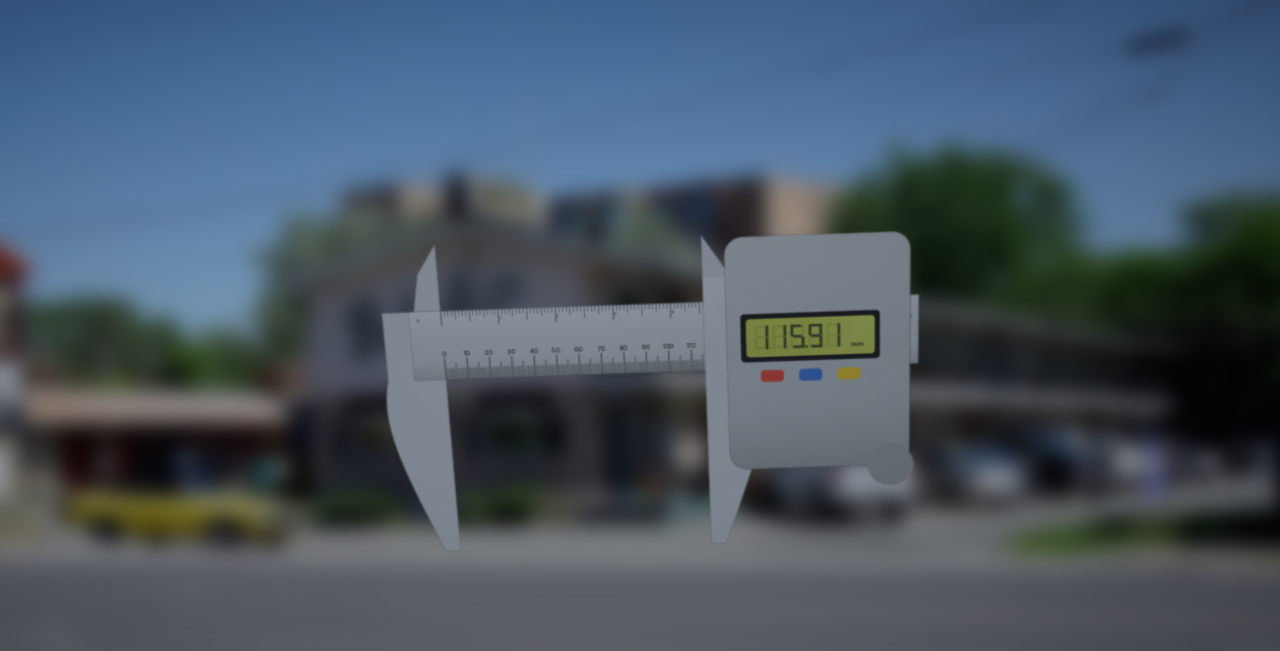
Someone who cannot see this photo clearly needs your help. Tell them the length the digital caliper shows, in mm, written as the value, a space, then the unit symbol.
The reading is 115.91 mm
